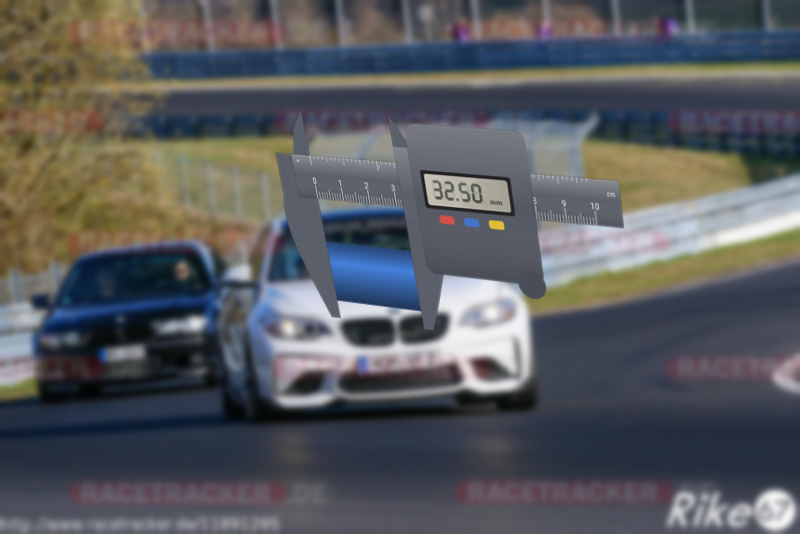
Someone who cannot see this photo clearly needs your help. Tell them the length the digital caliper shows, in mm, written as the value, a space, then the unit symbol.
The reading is 32.50 mm
